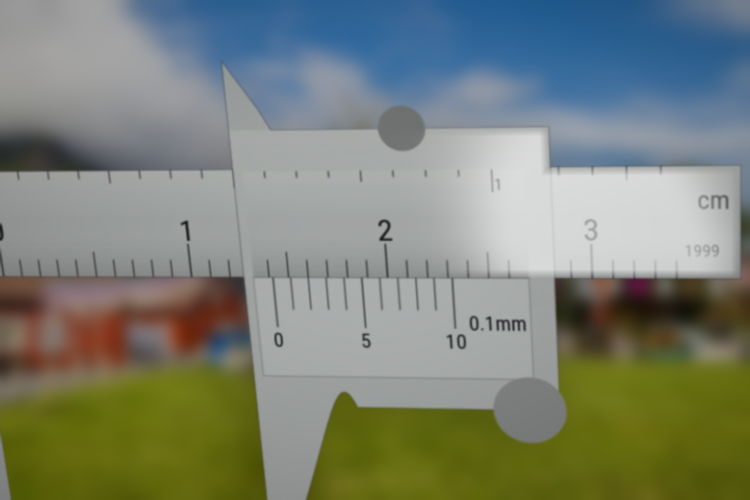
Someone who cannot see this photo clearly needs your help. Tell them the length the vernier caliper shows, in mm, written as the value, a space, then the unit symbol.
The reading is 14.2 mm
